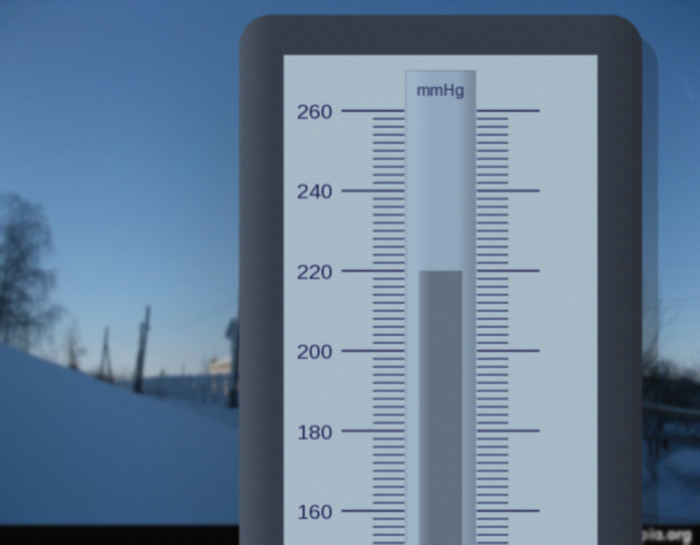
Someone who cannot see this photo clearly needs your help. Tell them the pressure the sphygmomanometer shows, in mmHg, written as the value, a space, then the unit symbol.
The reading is 220 mmHg
